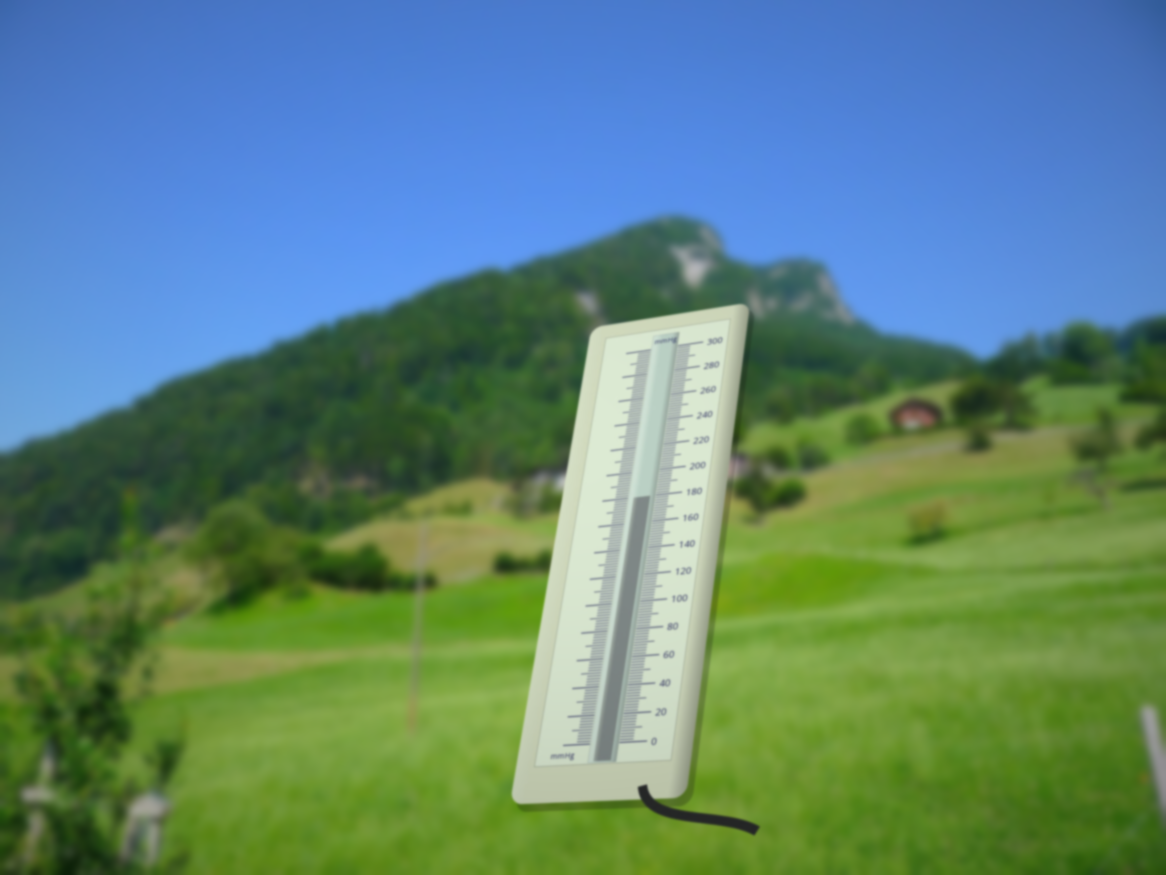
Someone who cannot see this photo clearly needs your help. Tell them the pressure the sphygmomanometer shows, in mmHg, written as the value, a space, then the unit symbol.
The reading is 180 mmHg
